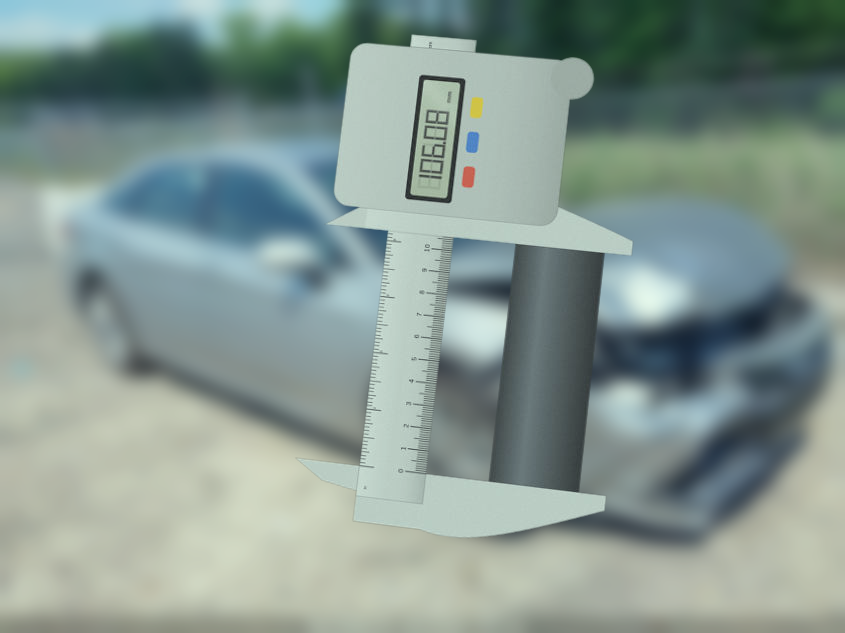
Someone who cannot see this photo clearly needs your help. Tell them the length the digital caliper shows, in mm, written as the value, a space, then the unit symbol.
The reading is 106.08 mm
